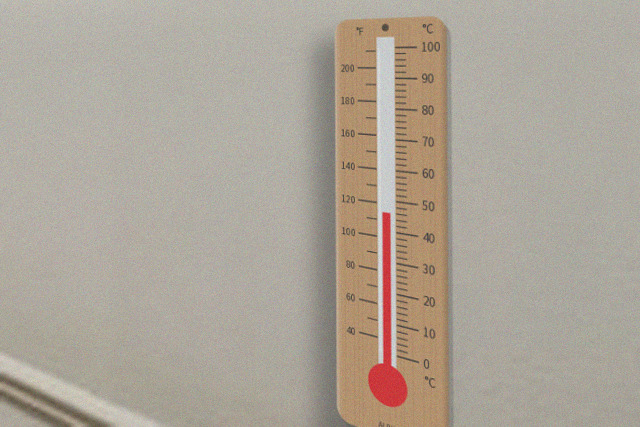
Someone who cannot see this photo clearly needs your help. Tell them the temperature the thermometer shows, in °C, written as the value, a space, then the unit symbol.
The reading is 46 °C
